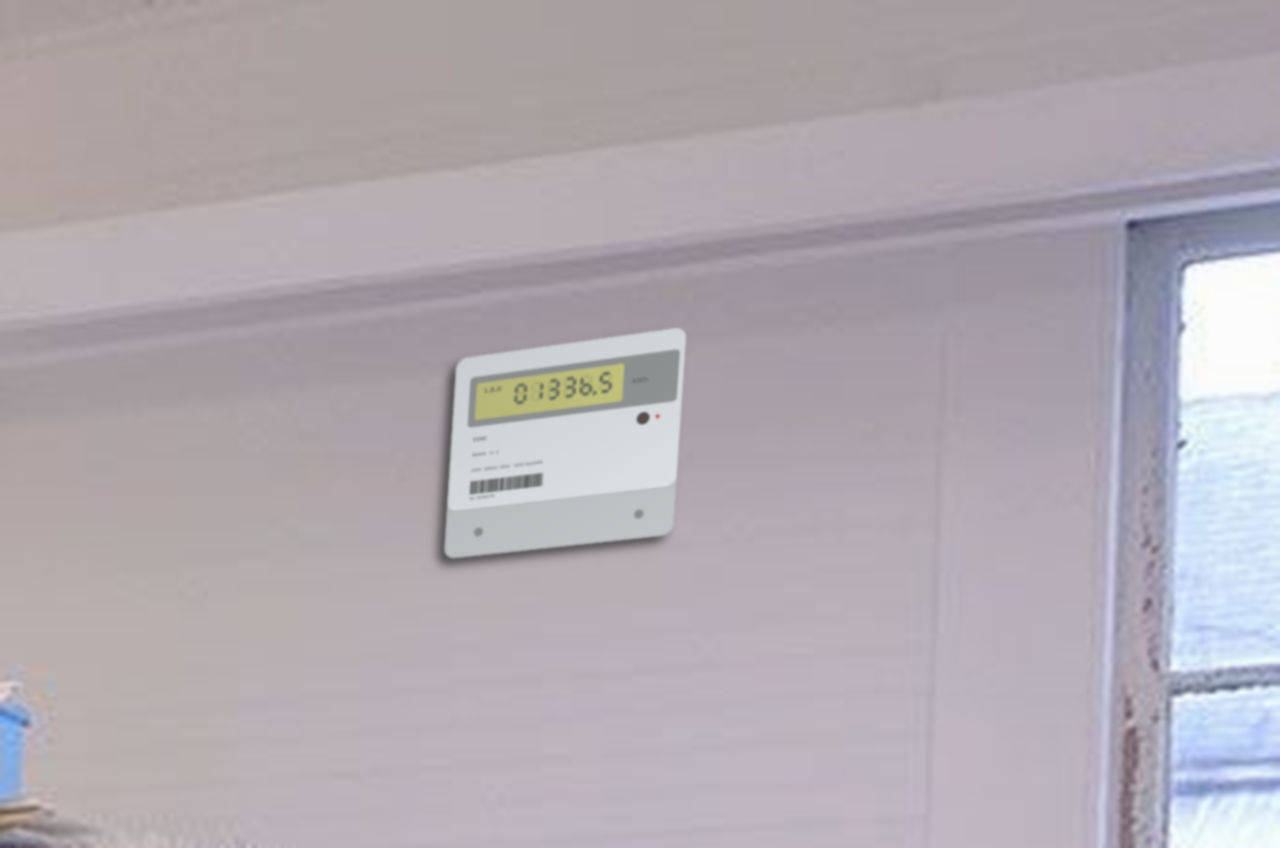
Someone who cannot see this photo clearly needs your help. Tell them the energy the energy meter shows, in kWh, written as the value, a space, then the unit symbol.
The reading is 1336.5 kWh
